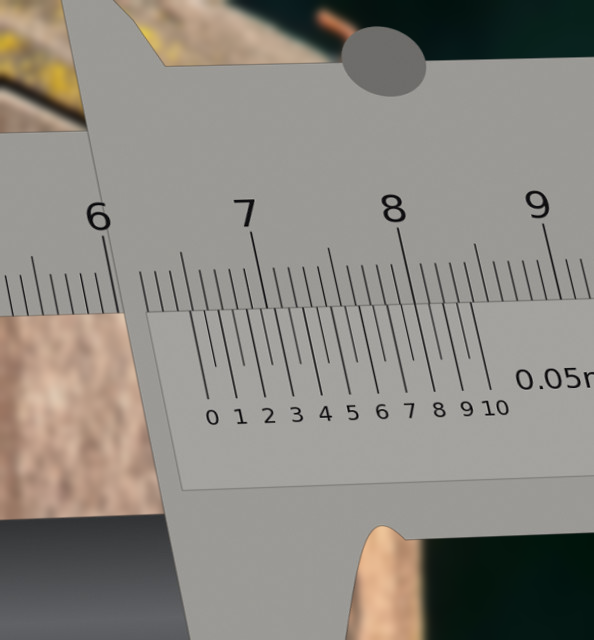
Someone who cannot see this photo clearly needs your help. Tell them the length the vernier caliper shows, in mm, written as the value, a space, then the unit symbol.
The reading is 64.8 mm
